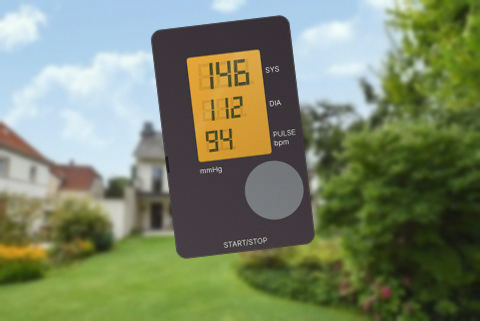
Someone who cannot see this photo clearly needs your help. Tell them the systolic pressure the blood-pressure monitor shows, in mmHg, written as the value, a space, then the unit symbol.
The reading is 146 mmHg
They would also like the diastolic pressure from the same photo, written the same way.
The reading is 112 mmHg
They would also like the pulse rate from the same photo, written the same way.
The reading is 94 bpm
